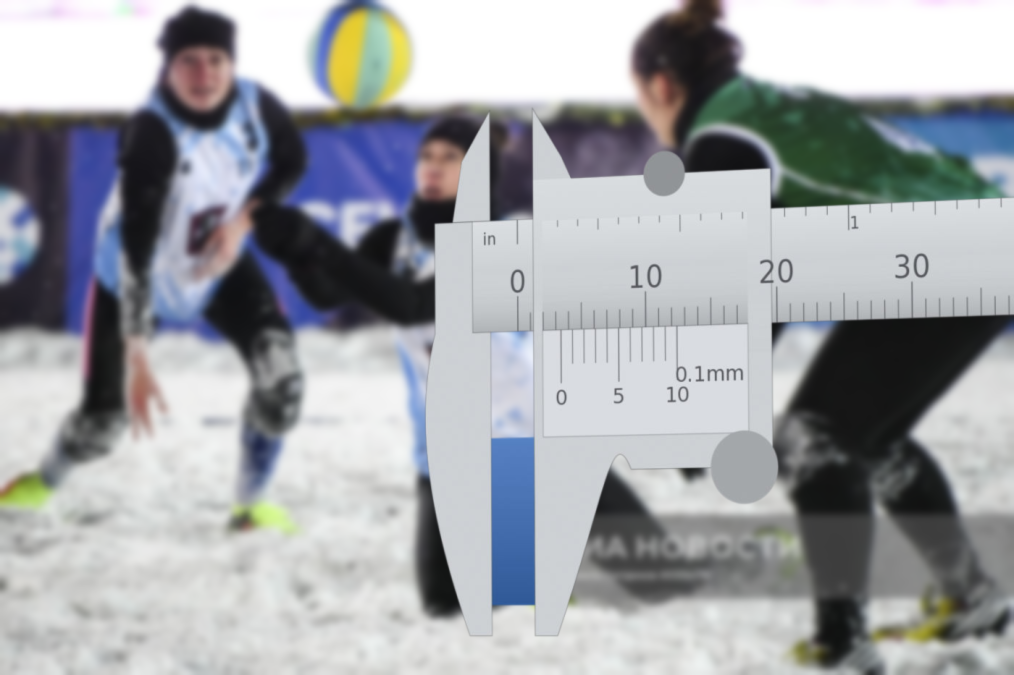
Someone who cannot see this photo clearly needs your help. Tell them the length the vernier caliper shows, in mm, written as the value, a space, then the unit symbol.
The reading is 3.4 mm
